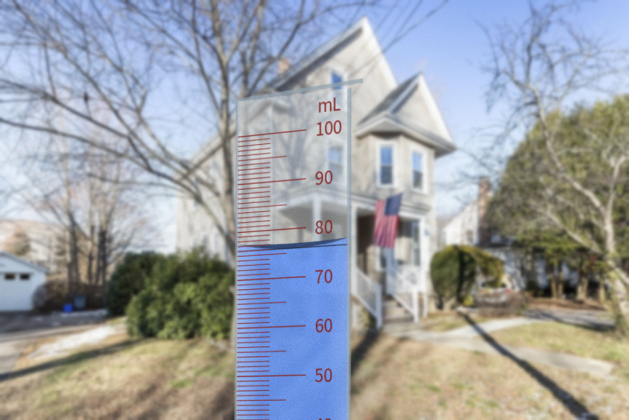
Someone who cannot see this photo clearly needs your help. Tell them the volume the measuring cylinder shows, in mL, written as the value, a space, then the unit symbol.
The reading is 76 mL
